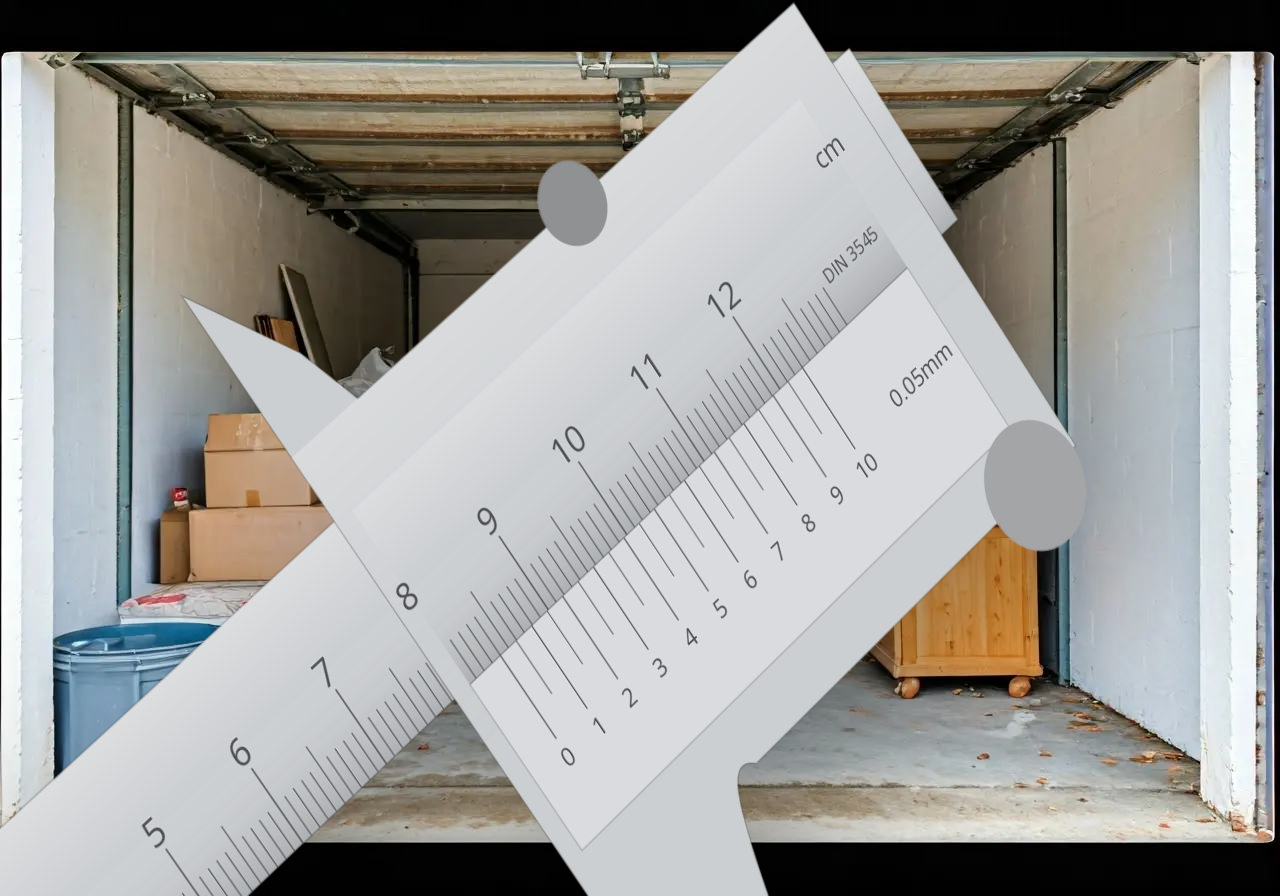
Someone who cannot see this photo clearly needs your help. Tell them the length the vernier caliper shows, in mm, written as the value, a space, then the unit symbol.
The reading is 84.0 mm
